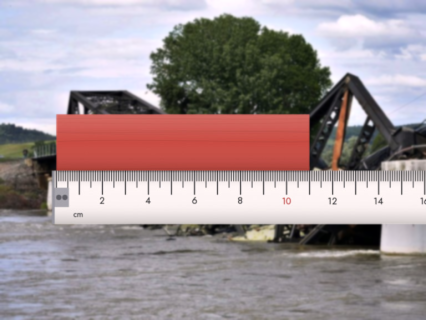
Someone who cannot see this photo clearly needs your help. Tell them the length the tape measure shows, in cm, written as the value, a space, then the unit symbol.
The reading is 11 cm
